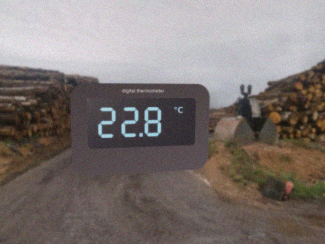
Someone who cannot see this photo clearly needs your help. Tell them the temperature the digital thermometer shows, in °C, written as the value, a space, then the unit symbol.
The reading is 22.8 °C
